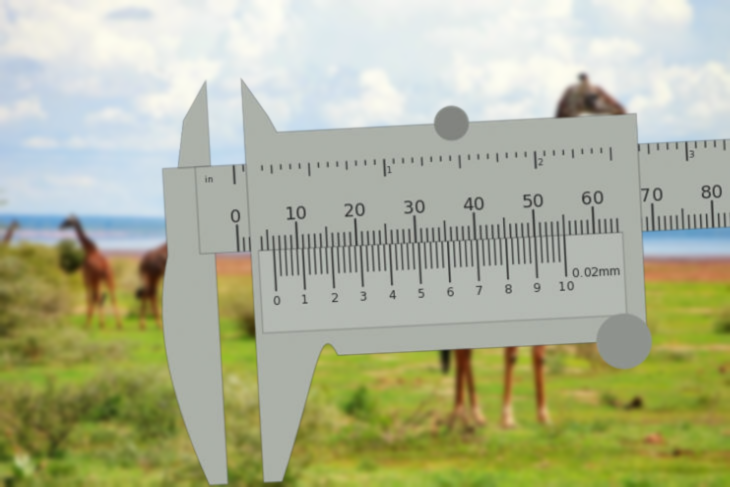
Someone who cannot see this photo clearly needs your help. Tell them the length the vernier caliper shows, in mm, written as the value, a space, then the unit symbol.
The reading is 6.0 mm
